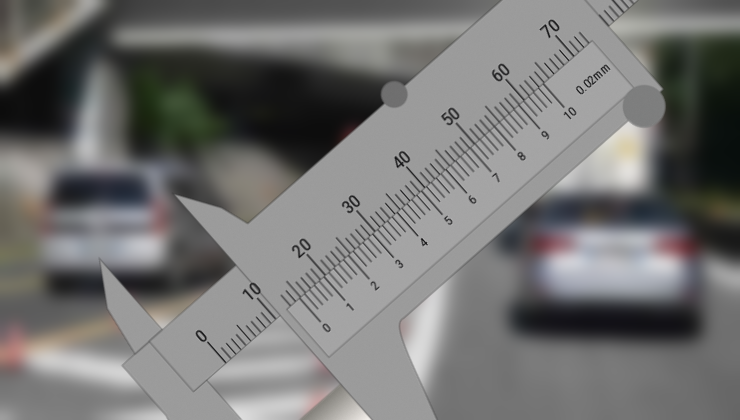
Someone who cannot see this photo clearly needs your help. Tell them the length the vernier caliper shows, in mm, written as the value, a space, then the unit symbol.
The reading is 14.8 mm
